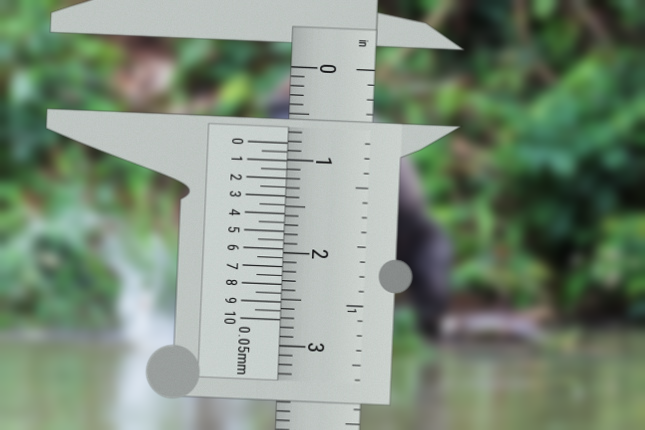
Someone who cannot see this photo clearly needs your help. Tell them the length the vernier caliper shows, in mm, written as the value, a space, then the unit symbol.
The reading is 8.2 mm
